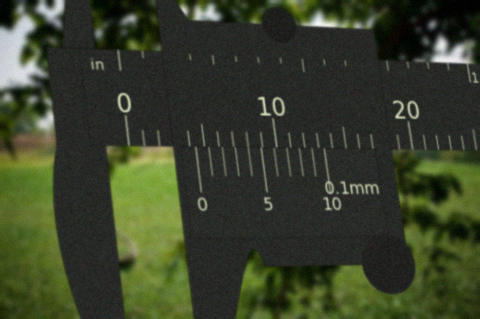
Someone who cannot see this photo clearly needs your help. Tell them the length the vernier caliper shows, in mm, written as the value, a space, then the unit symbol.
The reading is 4.4 mm
